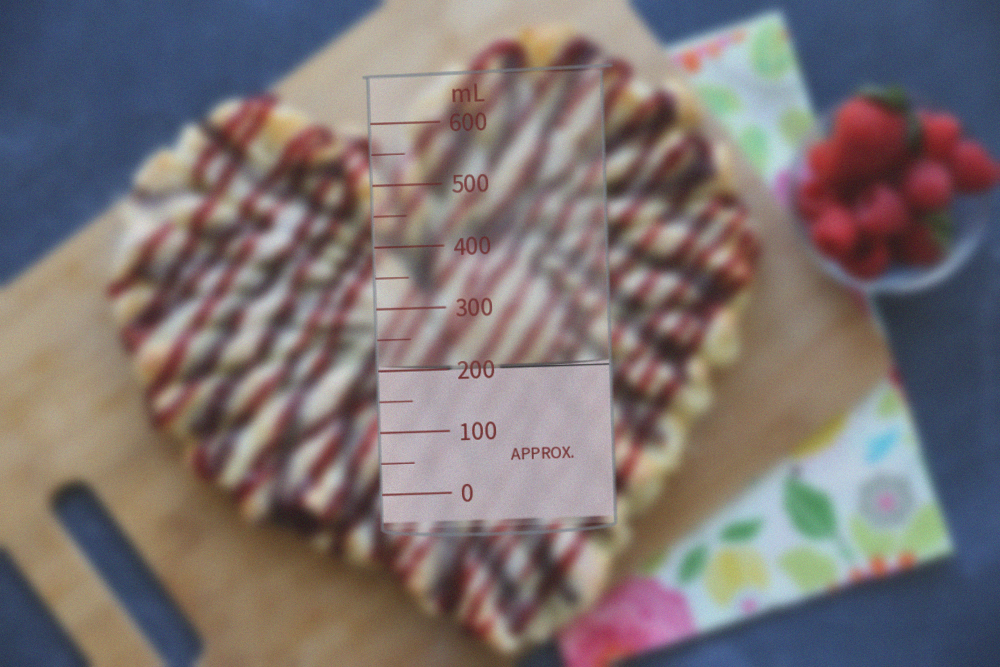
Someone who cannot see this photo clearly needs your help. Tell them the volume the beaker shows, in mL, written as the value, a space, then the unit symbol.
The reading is 200 mL
